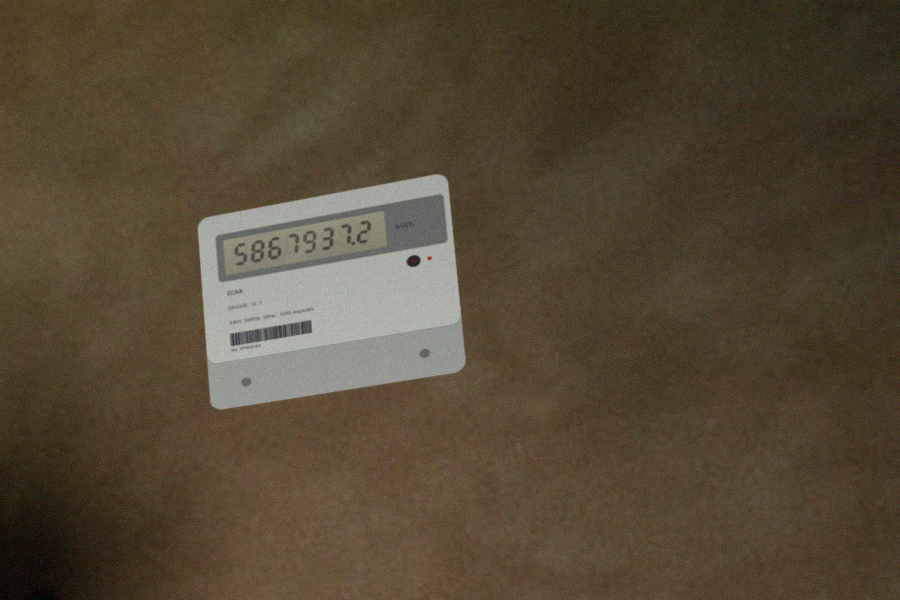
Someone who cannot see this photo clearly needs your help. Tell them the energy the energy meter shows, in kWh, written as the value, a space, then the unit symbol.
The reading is 5867937.2 kWh
